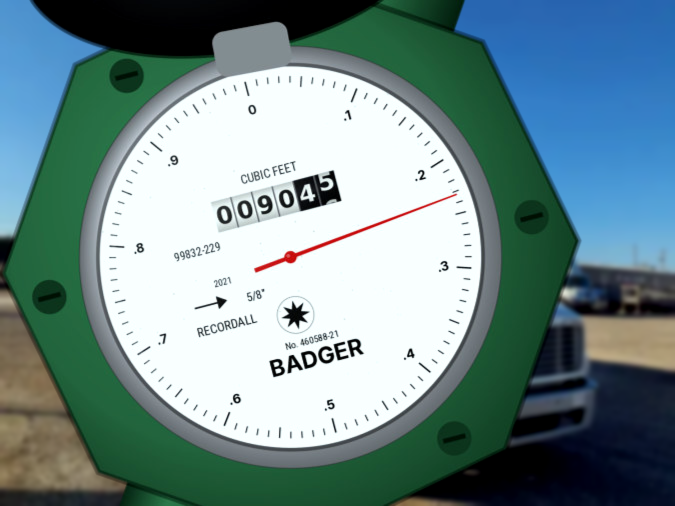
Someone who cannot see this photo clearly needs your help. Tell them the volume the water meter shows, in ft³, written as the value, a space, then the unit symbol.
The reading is 9045.23 ft³
